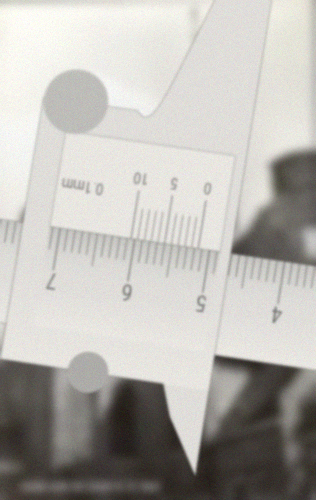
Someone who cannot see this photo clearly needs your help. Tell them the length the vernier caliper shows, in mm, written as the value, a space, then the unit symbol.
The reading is 51.5 mm
